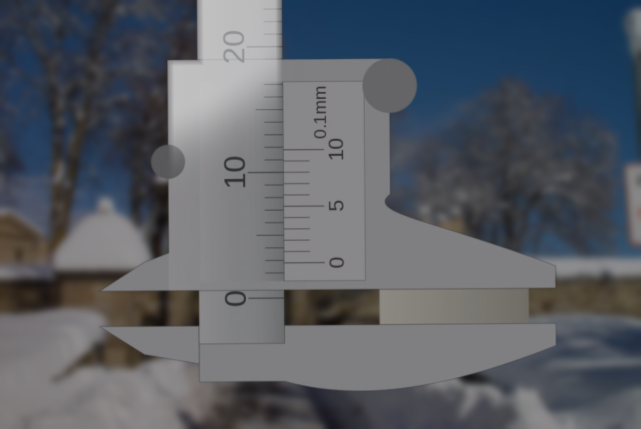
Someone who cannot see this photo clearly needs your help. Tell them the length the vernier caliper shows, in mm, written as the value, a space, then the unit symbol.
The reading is 2.8 mm
